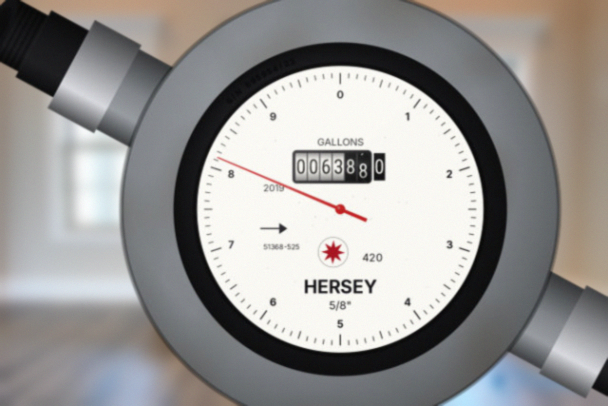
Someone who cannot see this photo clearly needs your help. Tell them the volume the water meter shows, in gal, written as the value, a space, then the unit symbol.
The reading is 63878.1 gal
